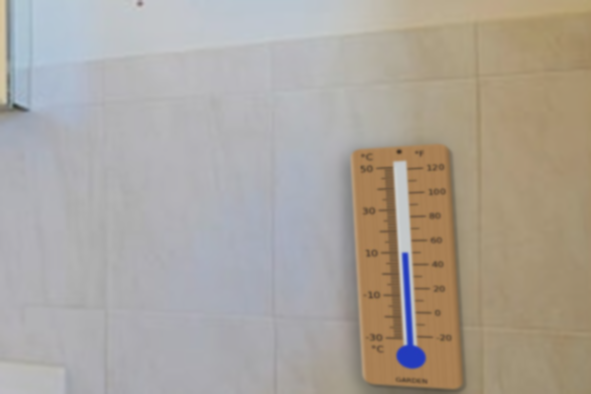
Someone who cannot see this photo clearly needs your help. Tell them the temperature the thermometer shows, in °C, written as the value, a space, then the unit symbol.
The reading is 10 °C
